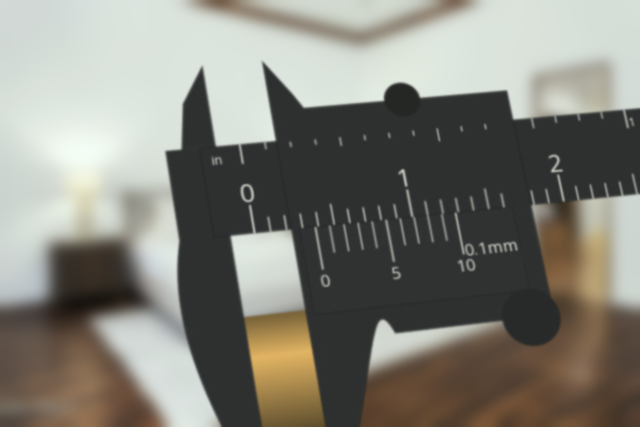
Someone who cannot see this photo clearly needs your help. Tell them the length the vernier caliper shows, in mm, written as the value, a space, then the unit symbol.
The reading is 3.8 mm
